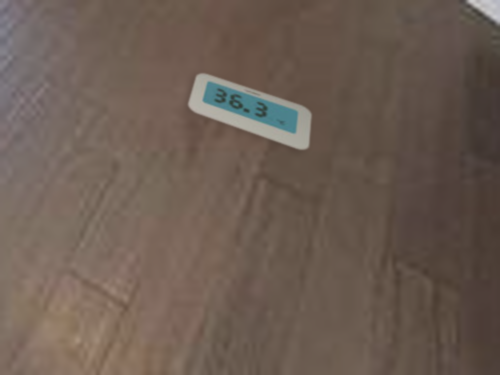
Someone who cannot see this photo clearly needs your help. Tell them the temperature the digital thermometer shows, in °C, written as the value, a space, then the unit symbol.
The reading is 36.3 °C
